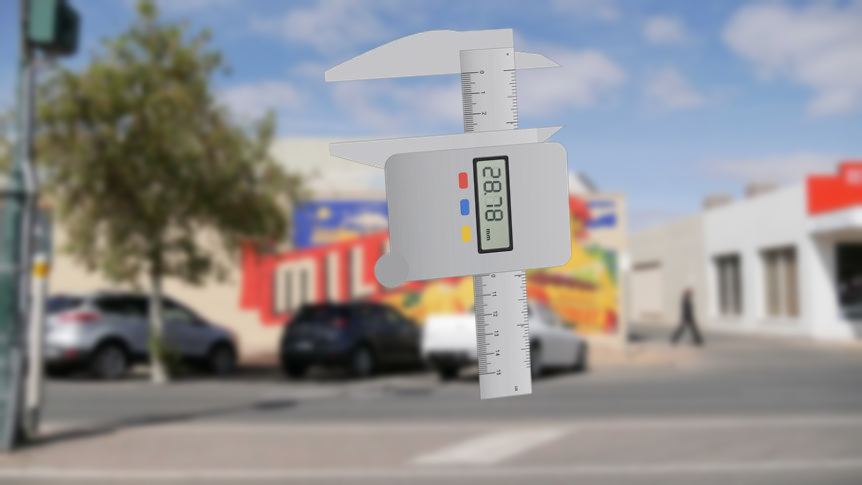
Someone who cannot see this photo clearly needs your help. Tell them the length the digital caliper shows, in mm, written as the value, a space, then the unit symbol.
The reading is 28.78 mm
